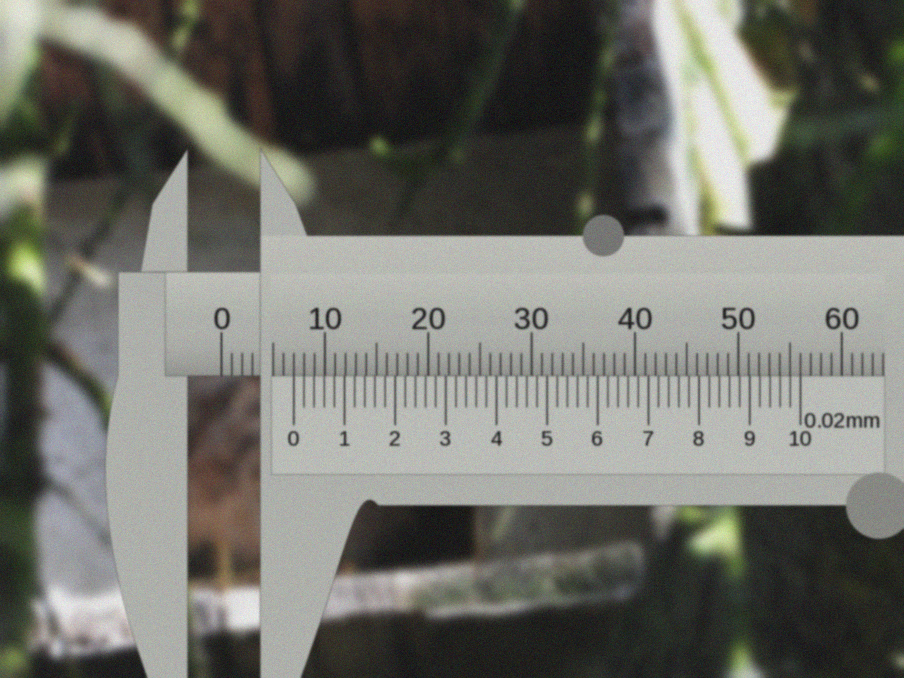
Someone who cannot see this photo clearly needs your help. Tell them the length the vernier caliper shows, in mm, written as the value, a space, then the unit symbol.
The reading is 7.0 mm
